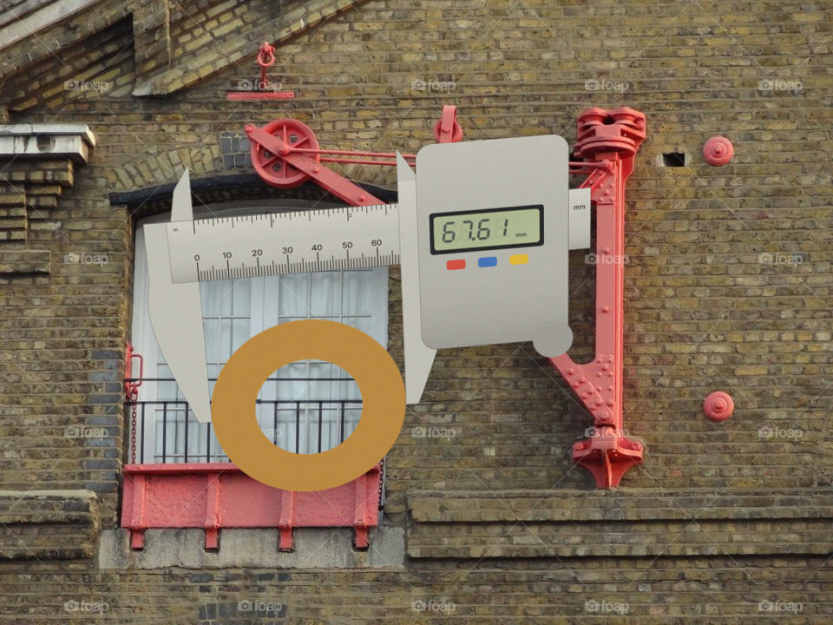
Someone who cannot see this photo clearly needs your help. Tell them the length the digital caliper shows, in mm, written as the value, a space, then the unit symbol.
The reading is 67.61 mm
